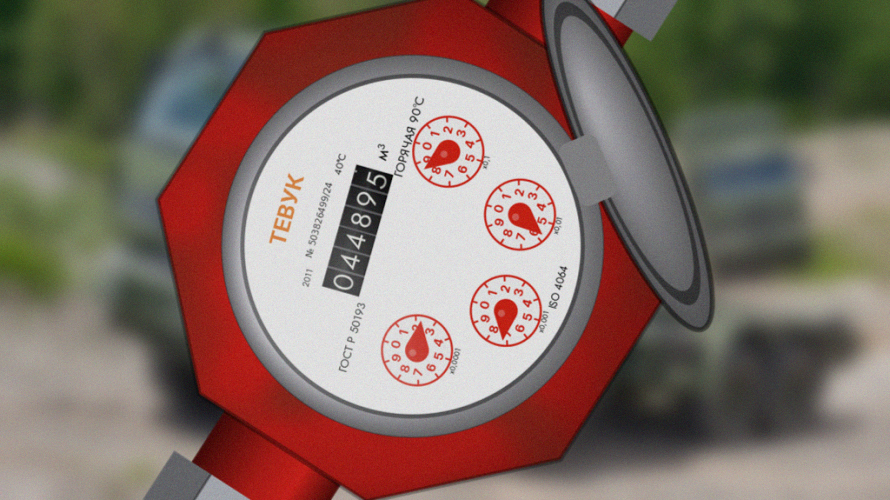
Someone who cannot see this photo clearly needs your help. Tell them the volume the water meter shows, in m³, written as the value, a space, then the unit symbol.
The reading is 44894.8572 m³
